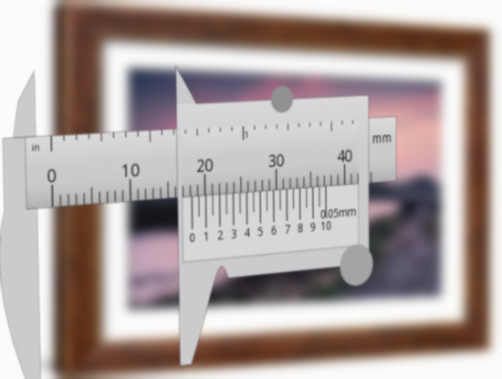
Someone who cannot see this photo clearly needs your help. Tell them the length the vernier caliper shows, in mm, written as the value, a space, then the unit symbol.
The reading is 18.2 mm
